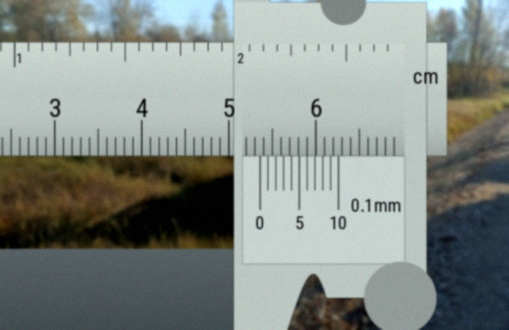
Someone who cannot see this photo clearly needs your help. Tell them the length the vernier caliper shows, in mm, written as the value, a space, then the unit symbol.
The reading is 53.6 mm
